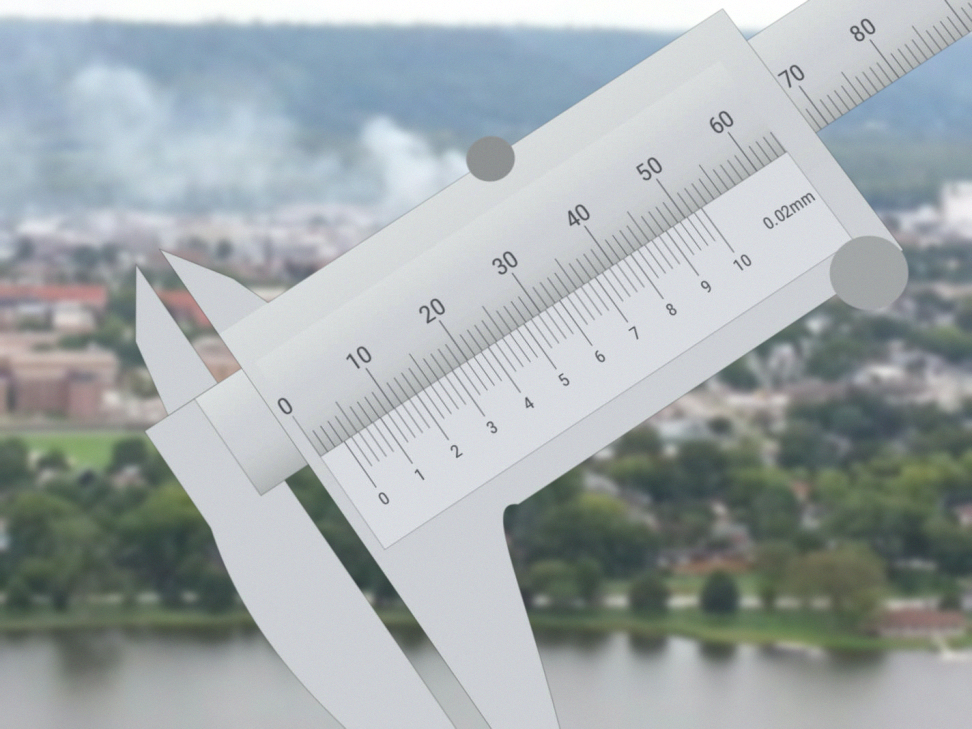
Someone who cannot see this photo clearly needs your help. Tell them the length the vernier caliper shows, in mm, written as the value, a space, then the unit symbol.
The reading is 3.2 mm
